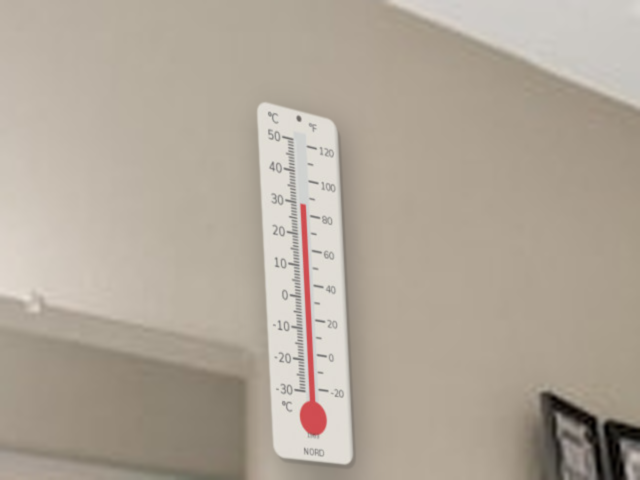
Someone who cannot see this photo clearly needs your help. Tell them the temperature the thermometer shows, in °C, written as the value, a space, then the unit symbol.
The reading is 30 °C
